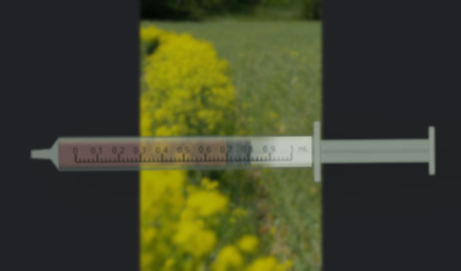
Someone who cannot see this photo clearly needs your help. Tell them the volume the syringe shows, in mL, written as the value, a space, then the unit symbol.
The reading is 0.7 mL
